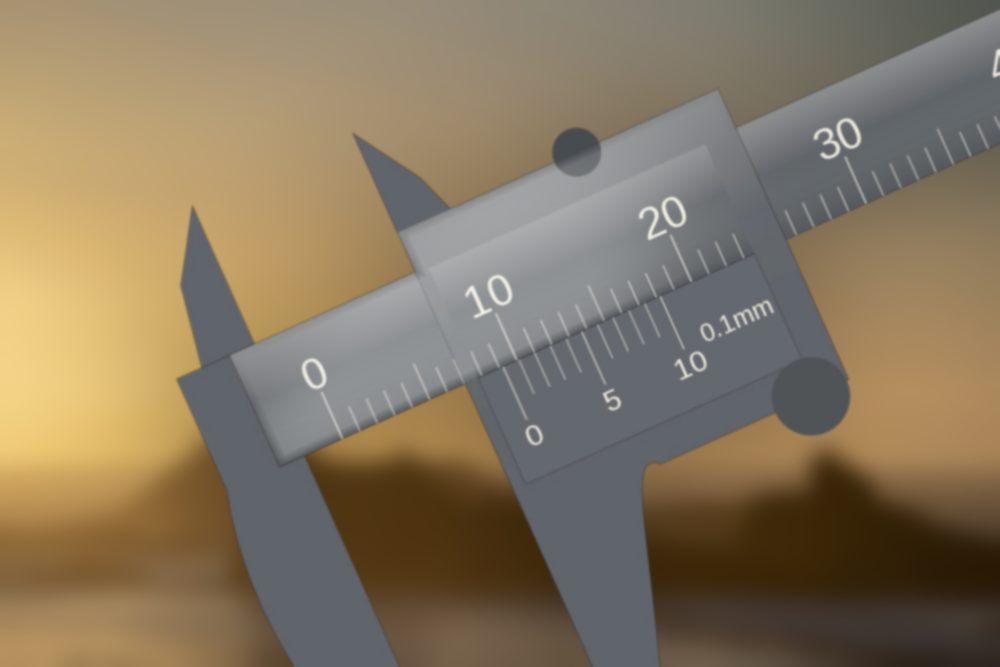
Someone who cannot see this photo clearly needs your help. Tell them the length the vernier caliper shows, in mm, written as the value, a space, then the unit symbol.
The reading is 9.2 mm
